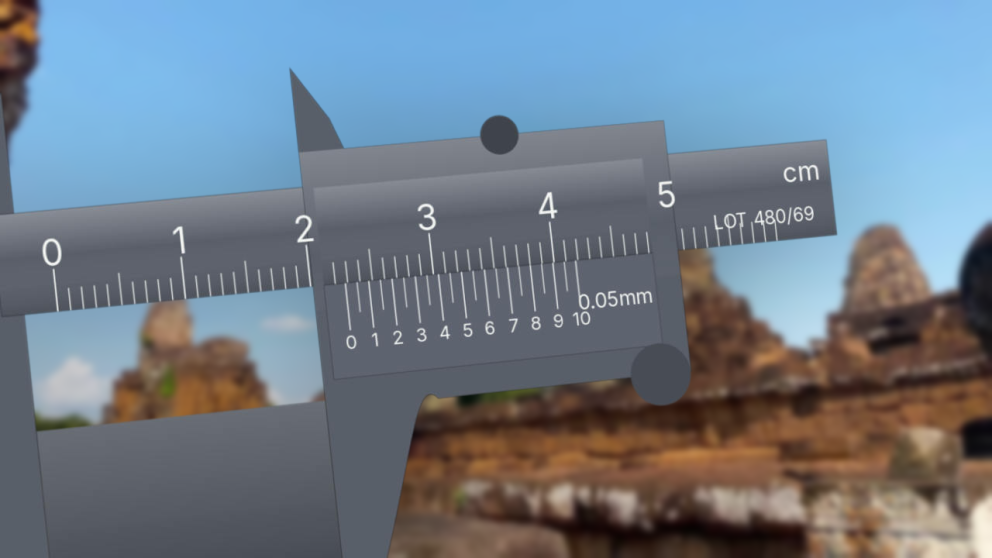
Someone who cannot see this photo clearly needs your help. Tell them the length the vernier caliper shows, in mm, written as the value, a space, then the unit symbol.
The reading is 22.8 mm
